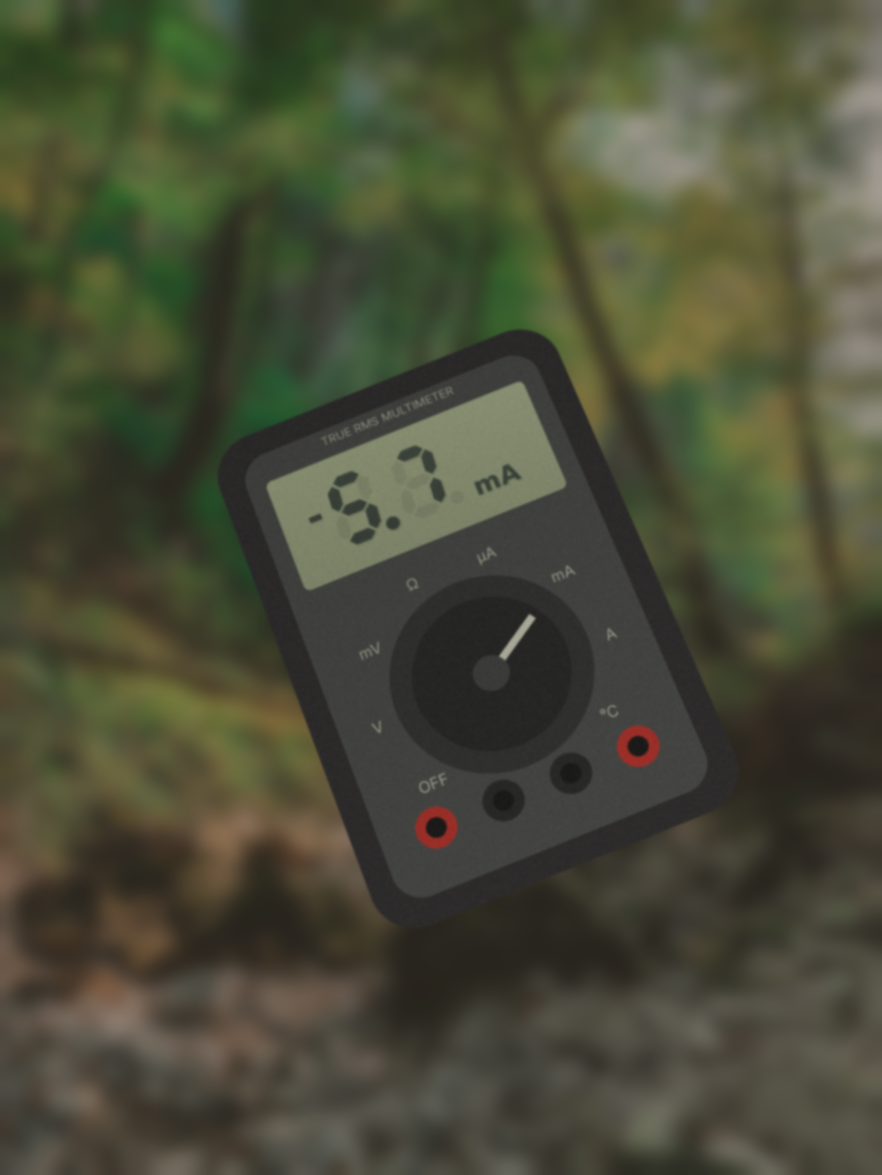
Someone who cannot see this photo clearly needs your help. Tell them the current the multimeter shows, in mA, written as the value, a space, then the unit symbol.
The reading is -5.7 mA
